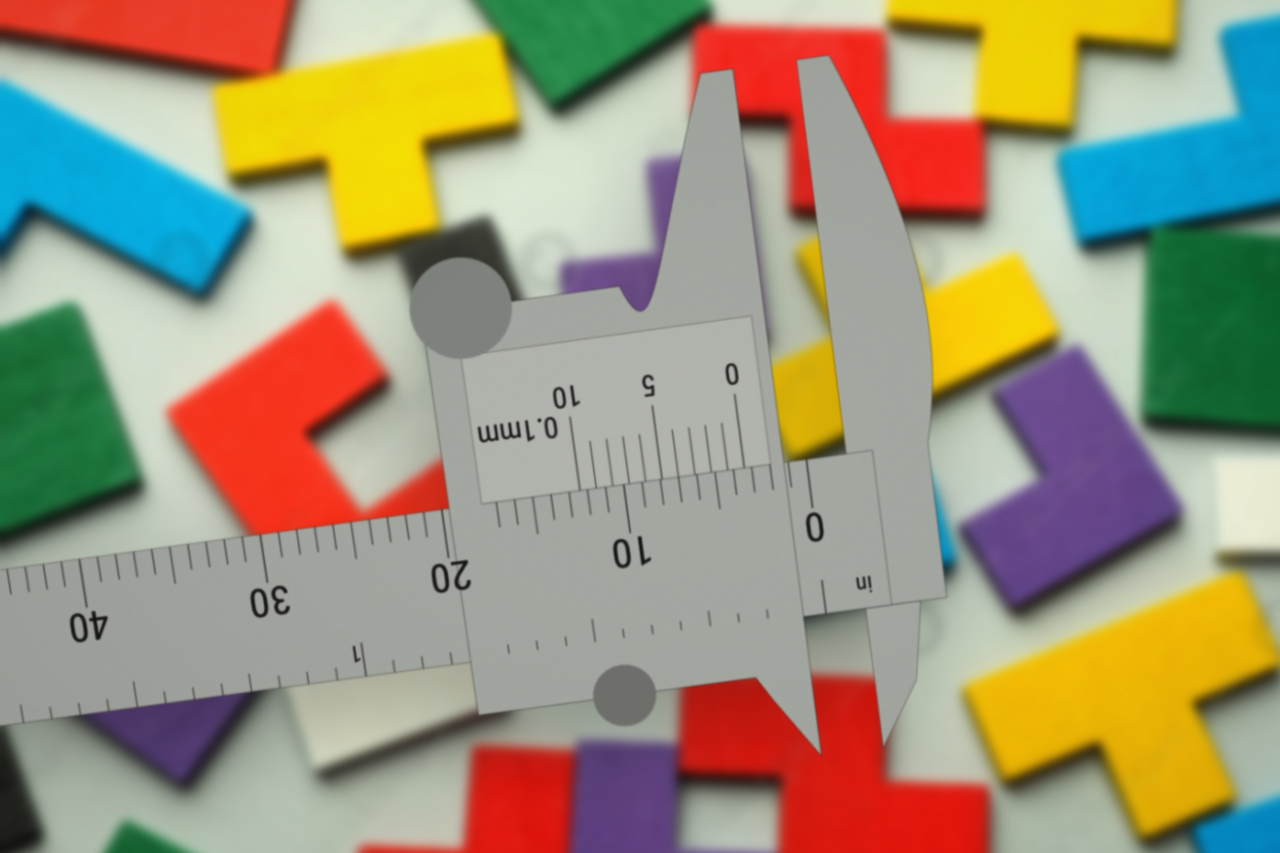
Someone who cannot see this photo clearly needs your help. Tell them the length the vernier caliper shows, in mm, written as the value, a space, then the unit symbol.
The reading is 3.4 mm
